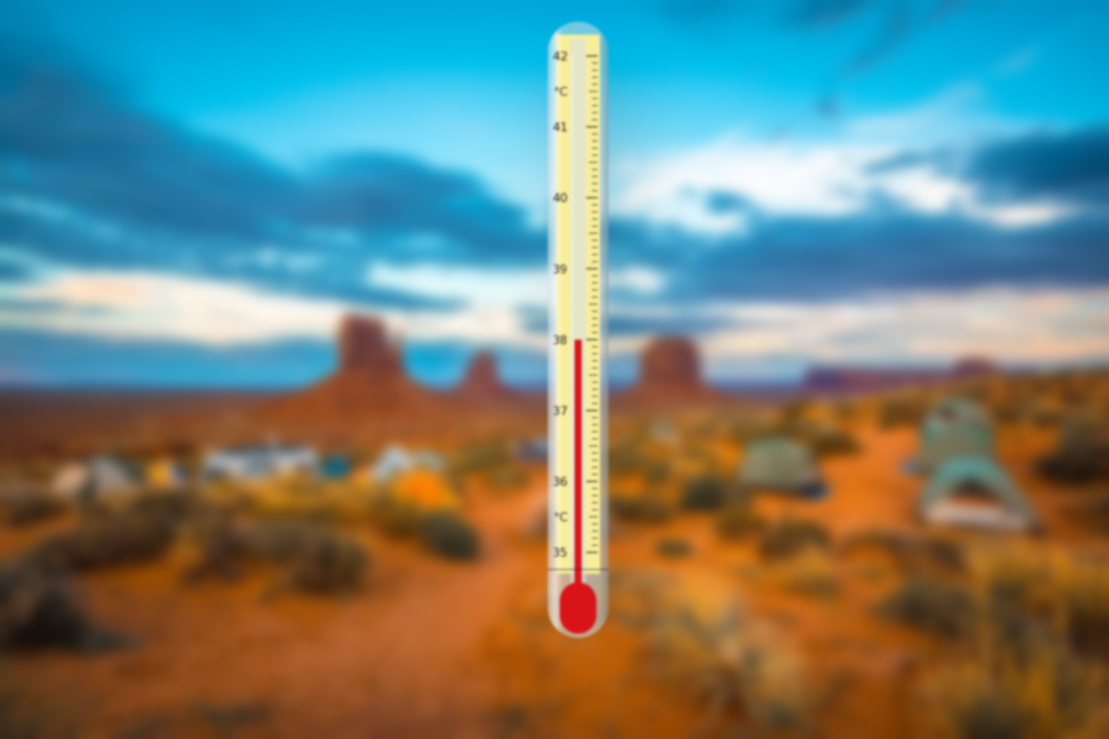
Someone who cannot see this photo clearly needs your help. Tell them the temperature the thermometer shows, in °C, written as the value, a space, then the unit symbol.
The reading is 38 °C
